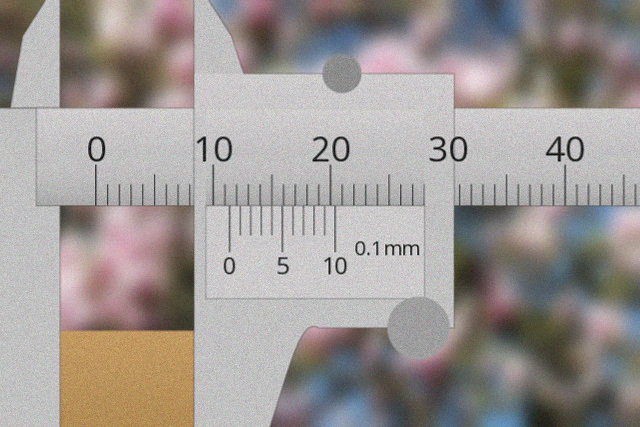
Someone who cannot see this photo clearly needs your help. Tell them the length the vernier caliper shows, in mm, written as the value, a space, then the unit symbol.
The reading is 11.4 mm
